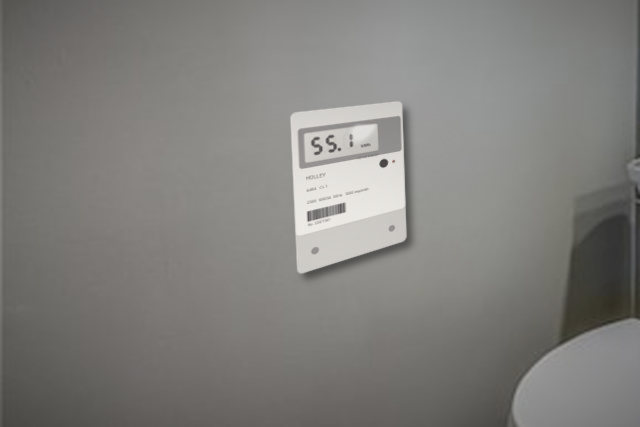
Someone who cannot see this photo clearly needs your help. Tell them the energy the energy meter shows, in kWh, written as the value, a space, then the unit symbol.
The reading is 55.1 kWh
